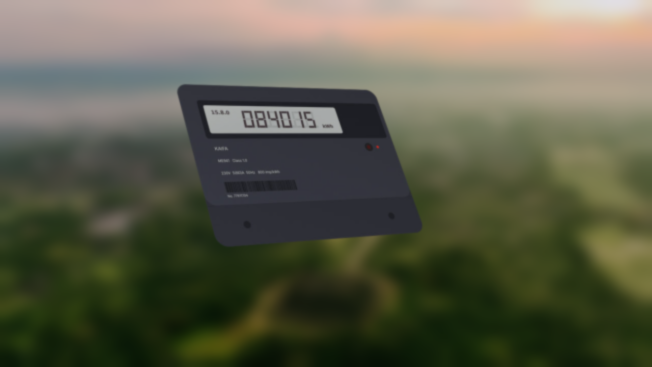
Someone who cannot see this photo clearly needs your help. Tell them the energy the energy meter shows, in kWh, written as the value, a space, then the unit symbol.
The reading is 84015 kWh
